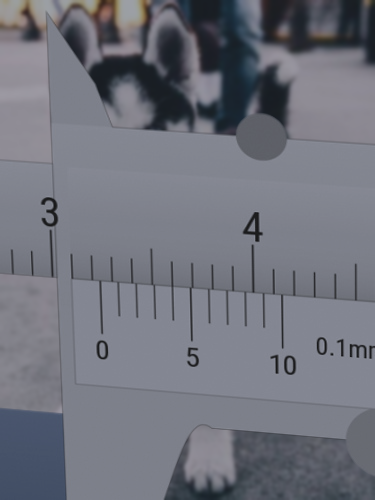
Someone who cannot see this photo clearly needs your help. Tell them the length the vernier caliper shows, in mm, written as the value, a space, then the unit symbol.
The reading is 32.4 mm
